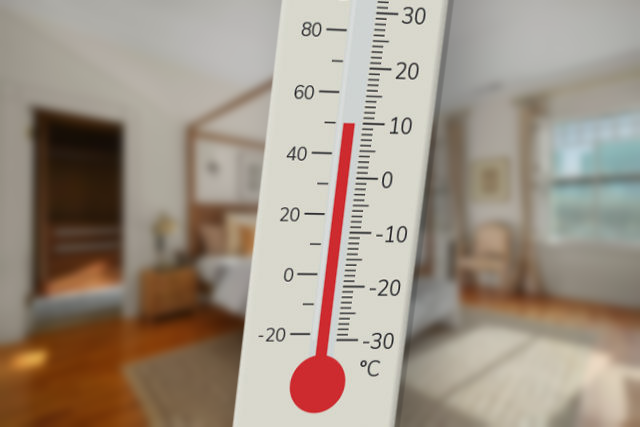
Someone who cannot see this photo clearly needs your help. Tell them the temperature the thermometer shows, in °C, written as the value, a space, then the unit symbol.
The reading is 10 °C
